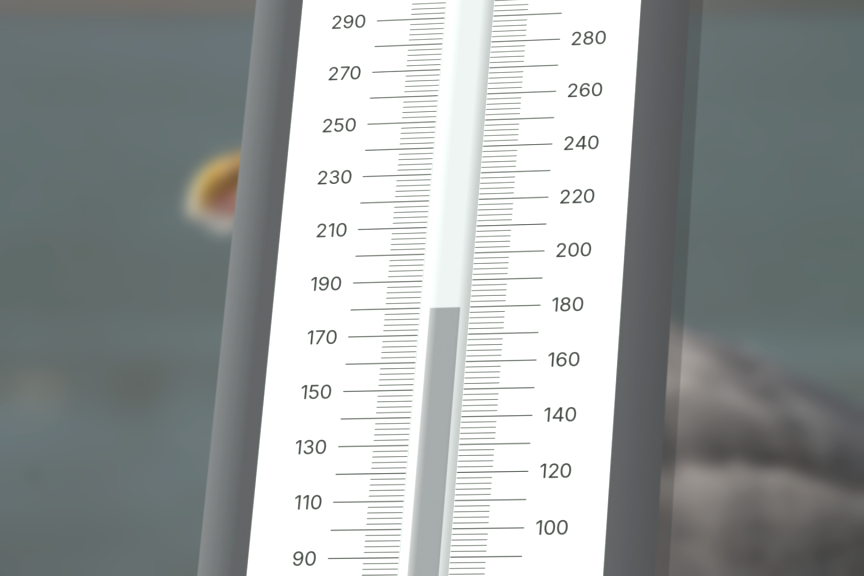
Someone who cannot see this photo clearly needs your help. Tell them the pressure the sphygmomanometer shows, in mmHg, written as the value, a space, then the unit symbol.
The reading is 180 mmHg
